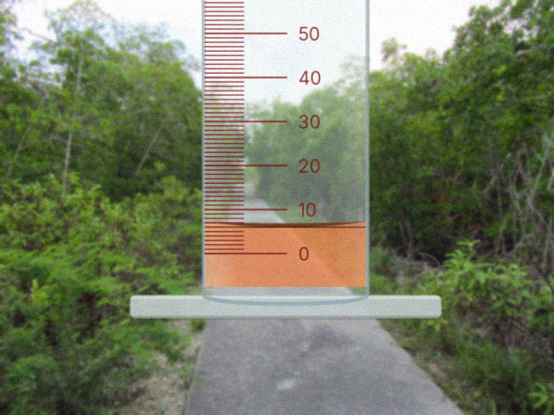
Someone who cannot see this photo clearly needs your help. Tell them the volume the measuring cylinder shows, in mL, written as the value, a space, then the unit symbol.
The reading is 6 mL
